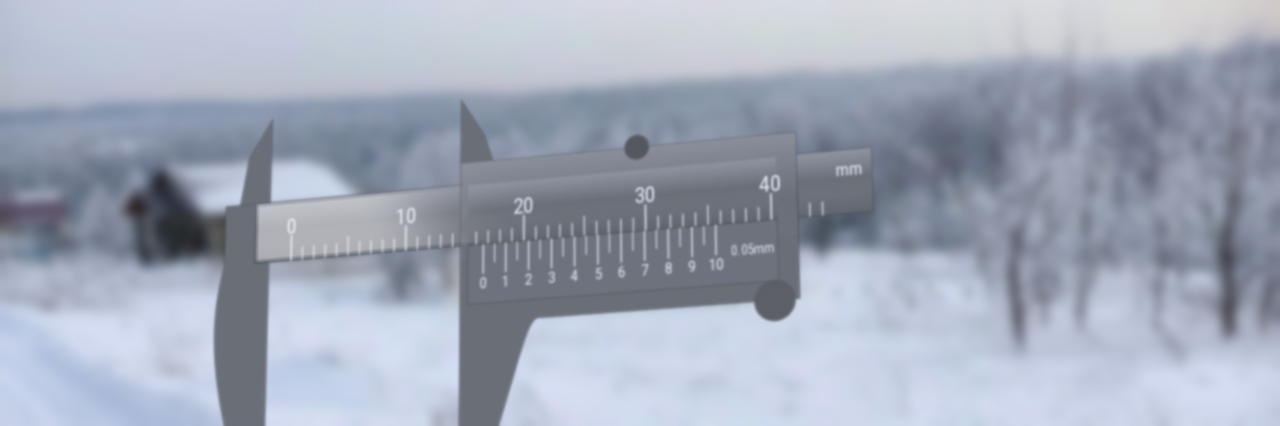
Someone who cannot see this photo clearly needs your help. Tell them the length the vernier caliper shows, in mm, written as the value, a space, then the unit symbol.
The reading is 16.6 mm
